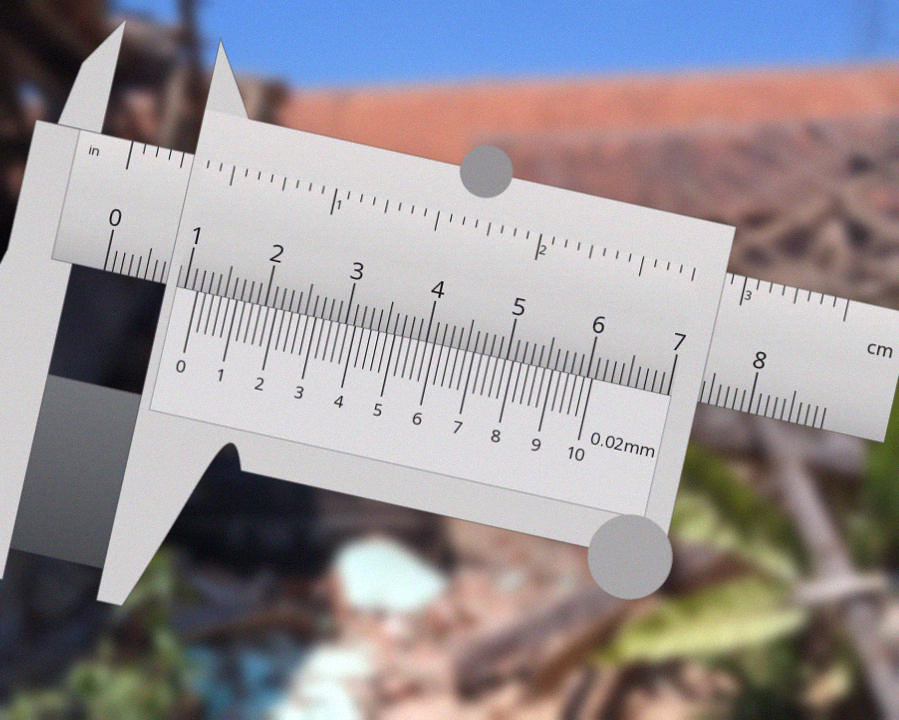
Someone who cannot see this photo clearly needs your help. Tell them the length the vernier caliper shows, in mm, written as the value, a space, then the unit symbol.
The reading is 11.6 mm
